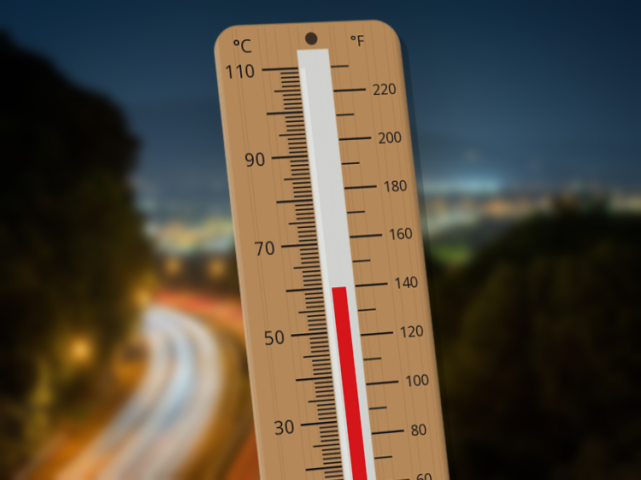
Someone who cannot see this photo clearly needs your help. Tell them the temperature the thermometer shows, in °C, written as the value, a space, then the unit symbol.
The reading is 60 °C
